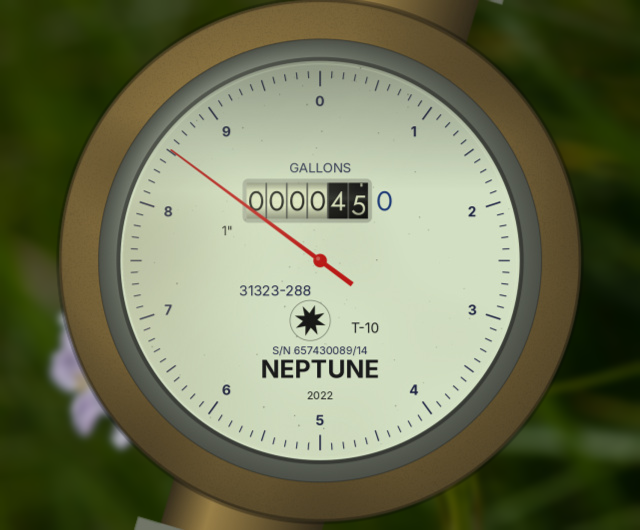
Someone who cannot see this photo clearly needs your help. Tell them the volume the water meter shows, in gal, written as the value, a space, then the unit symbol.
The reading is 448.5 gal
